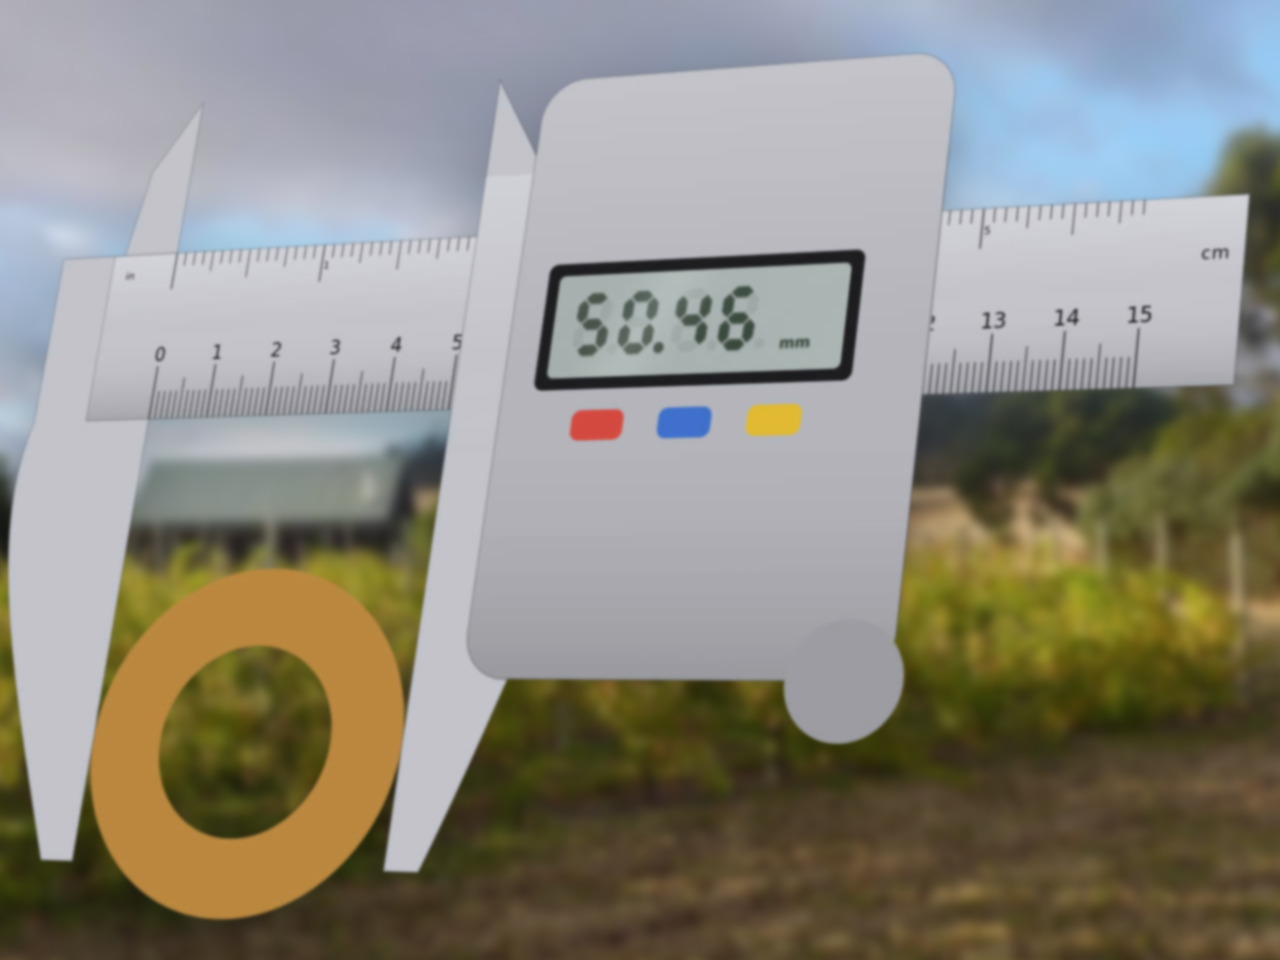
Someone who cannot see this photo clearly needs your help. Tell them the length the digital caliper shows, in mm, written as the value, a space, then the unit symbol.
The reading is 50.46 mm
